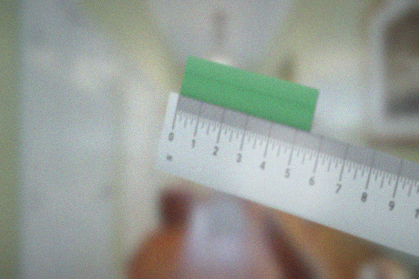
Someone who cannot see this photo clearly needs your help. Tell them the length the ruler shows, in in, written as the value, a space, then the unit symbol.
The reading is 5.5 in
